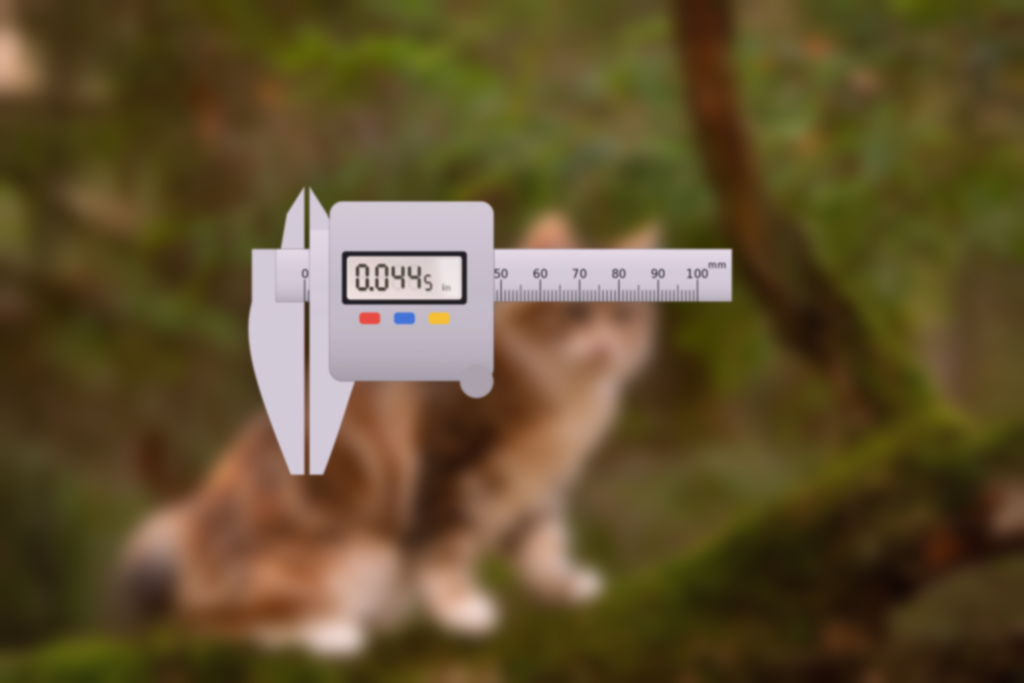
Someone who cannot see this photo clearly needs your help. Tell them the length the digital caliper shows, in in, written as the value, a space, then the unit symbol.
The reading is 0.0445 in
